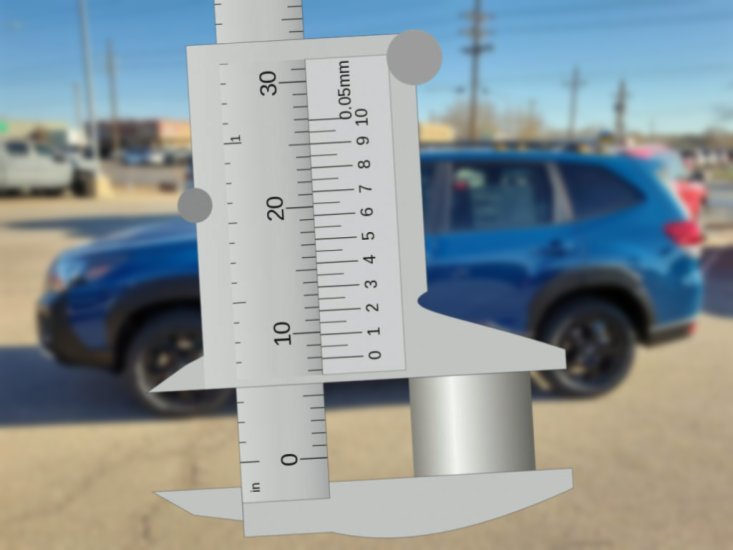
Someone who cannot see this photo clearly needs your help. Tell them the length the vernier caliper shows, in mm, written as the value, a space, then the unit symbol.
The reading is 7.9 mm
